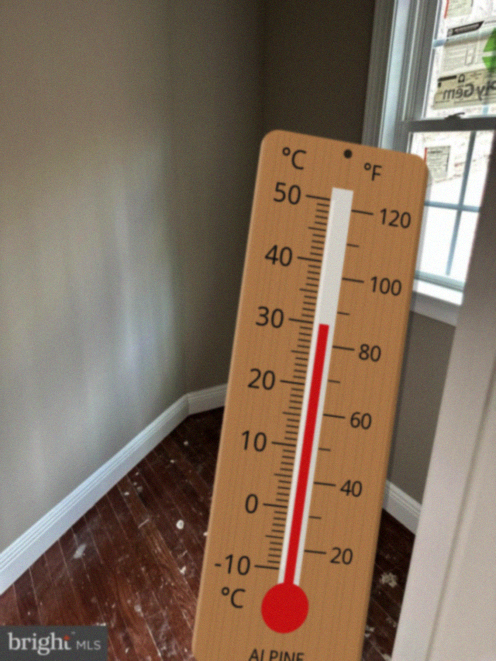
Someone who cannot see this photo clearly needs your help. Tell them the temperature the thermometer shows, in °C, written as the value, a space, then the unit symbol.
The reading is 30 °C
